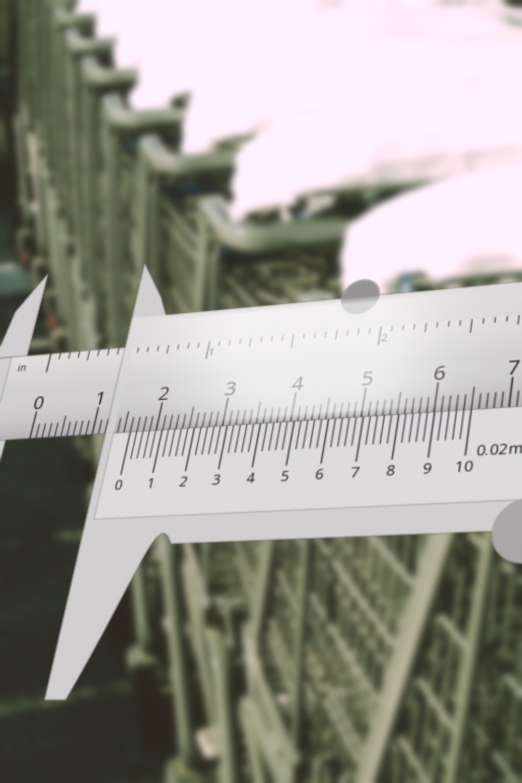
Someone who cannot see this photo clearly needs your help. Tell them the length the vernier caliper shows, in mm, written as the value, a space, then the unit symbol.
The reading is 16.0 mm
